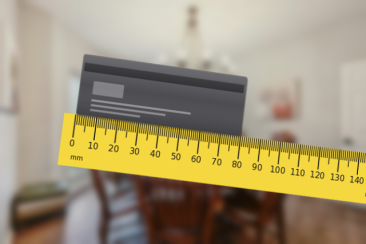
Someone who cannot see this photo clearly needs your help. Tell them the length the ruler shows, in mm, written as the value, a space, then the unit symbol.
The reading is 80 mm
